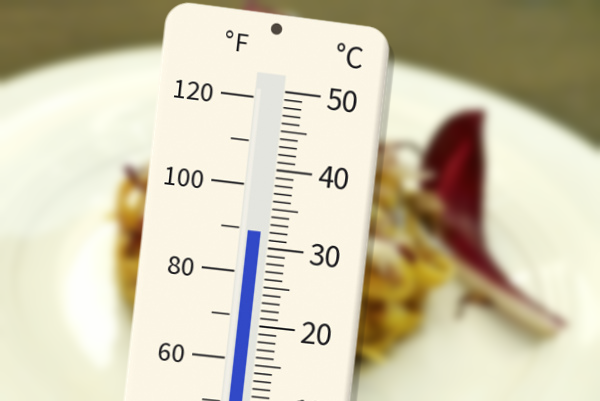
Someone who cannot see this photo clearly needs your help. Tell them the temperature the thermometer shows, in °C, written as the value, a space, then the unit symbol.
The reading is 32 °C
